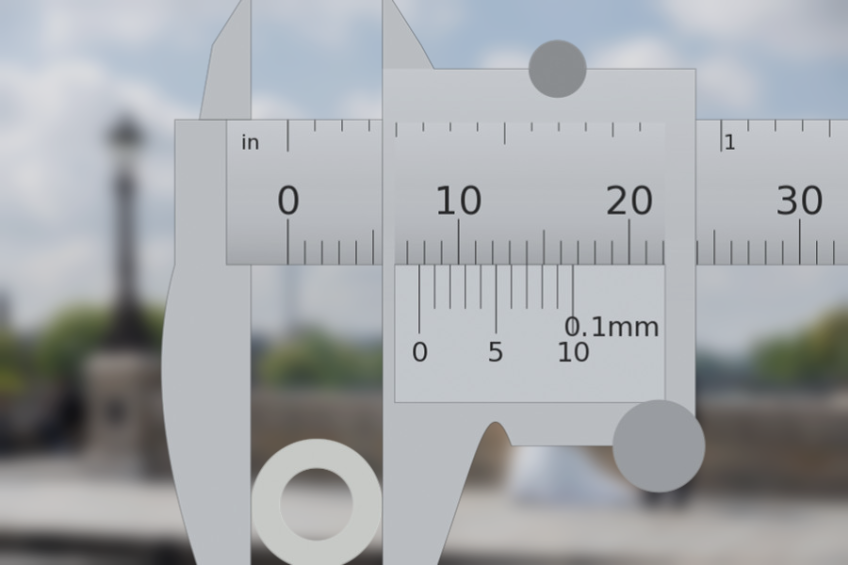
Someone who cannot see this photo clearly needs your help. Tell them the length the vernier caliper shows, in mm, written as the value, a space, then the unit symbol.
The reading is 7.7 mm
